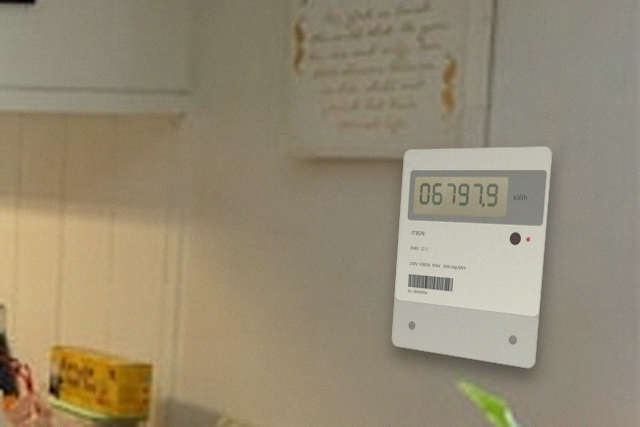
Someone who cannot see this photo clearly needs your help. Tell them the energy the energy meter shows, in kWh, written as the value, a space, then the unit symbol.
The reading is 6797.9 kWh
